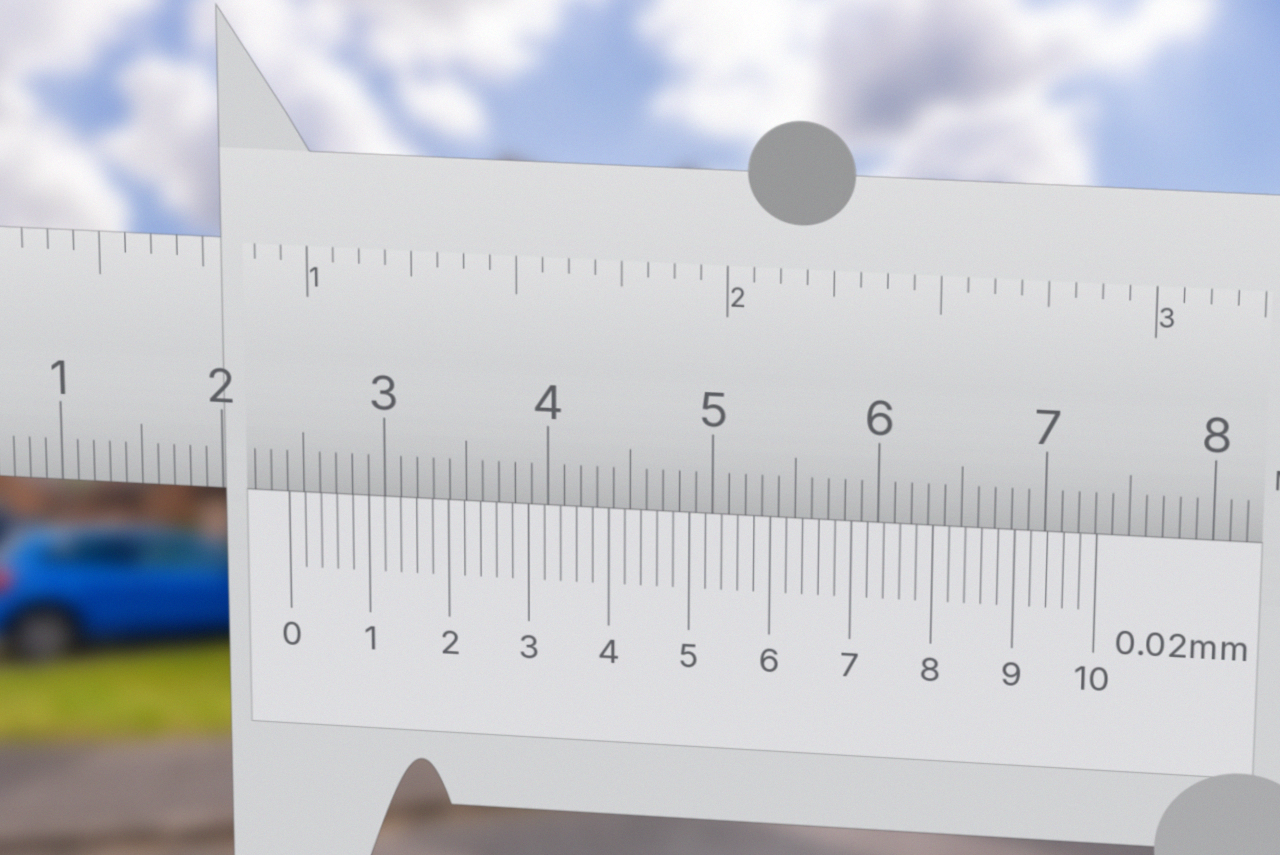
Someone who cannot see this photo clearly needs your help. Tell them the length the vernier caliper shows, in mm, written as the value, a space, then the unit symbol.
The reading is 24.1 mm
